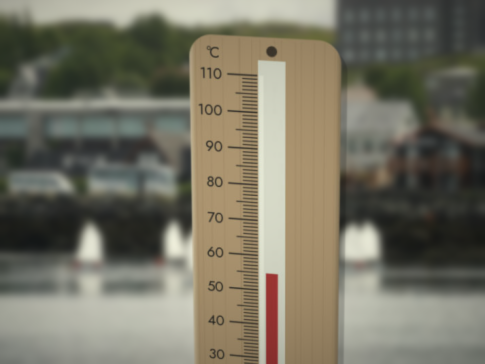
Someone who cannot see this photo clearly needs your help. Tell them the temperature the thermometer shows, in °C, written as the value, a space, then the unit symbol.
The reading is 55 °C
